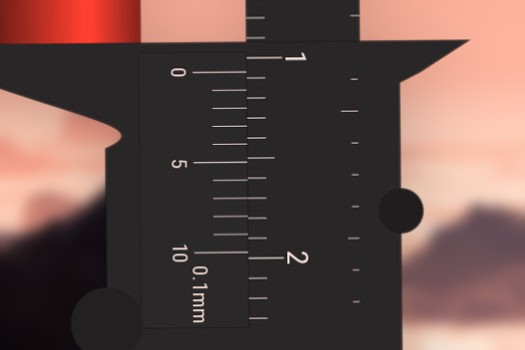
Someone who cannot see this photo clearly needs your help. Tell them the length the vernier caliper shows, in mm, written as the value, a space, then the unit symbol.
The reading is 10.7 mm
